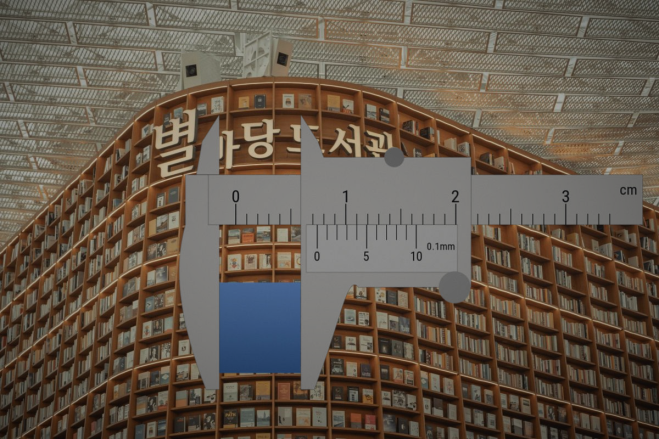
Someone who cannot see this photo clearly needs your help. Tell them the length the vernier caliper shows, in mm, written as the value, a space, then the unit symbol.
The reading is 7.4 mm
